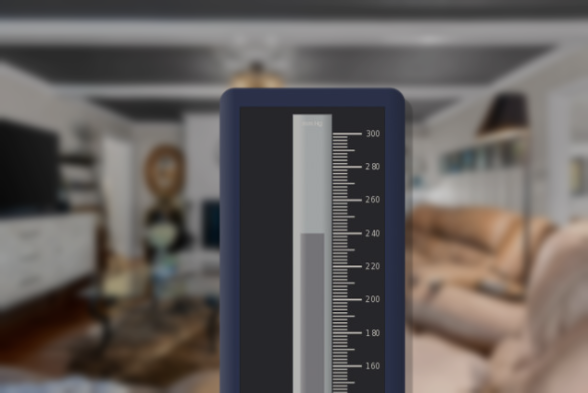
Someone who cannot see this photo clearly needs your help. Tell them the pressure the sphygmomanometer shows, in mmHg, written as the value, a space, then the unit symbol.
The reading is 240 mmHg
